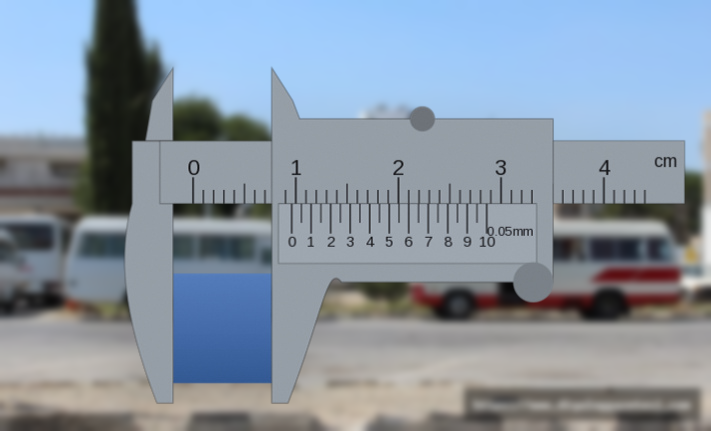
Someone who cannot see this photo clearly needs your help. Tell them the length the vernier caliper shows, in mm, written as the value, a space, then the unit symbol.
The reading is 9.6 mm
